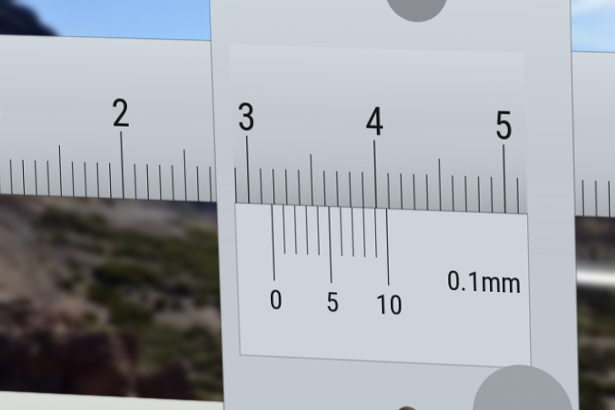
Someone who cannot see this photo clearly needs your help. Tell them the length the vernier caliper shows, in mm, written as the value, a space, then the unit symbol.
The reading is 31.8 mm
